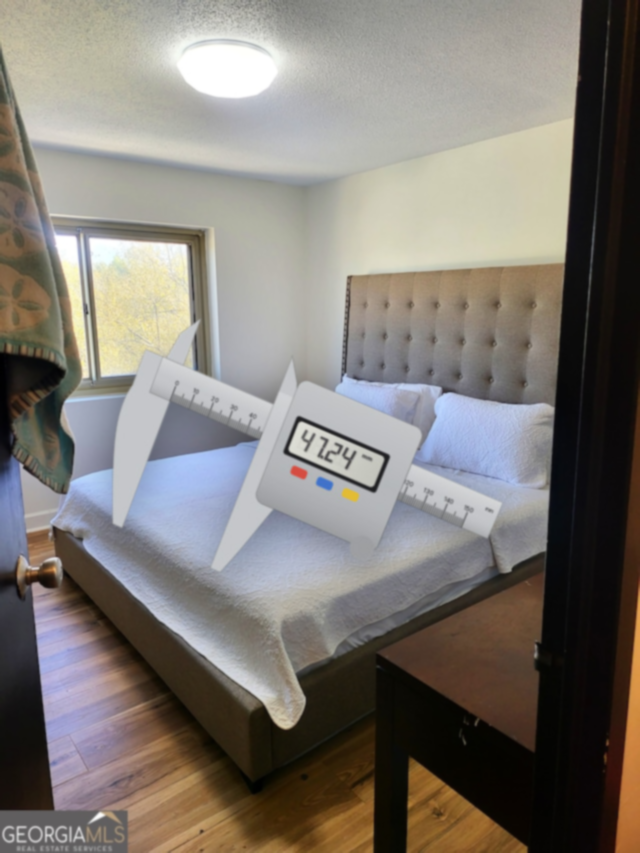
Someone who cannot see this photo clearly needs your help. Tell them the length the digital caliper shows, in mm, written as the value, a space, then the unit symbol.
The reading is 47.24 mm
